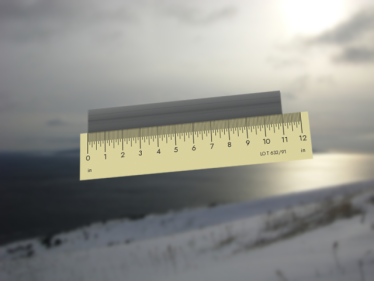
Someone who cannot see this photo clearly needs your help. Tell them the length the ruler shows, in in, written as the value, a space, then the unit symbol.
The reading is 11 in
